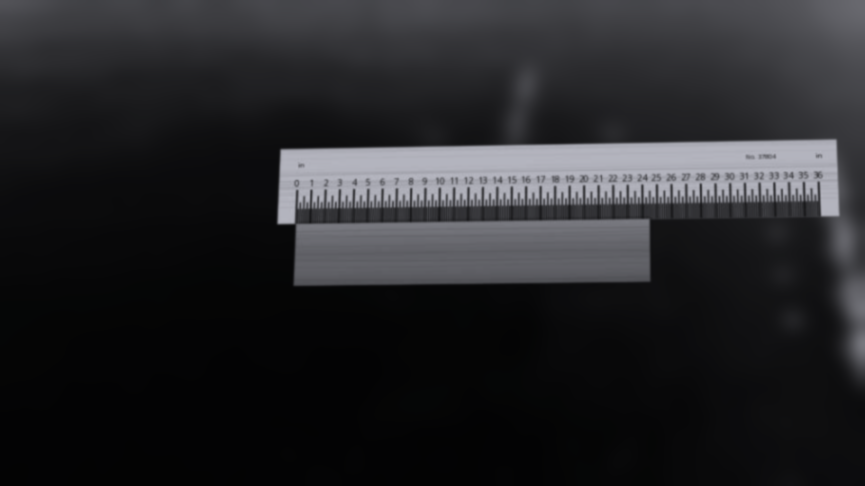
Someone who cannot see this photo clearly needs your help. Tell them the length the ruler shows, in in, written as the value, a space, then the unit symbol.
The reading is 24.5 in
